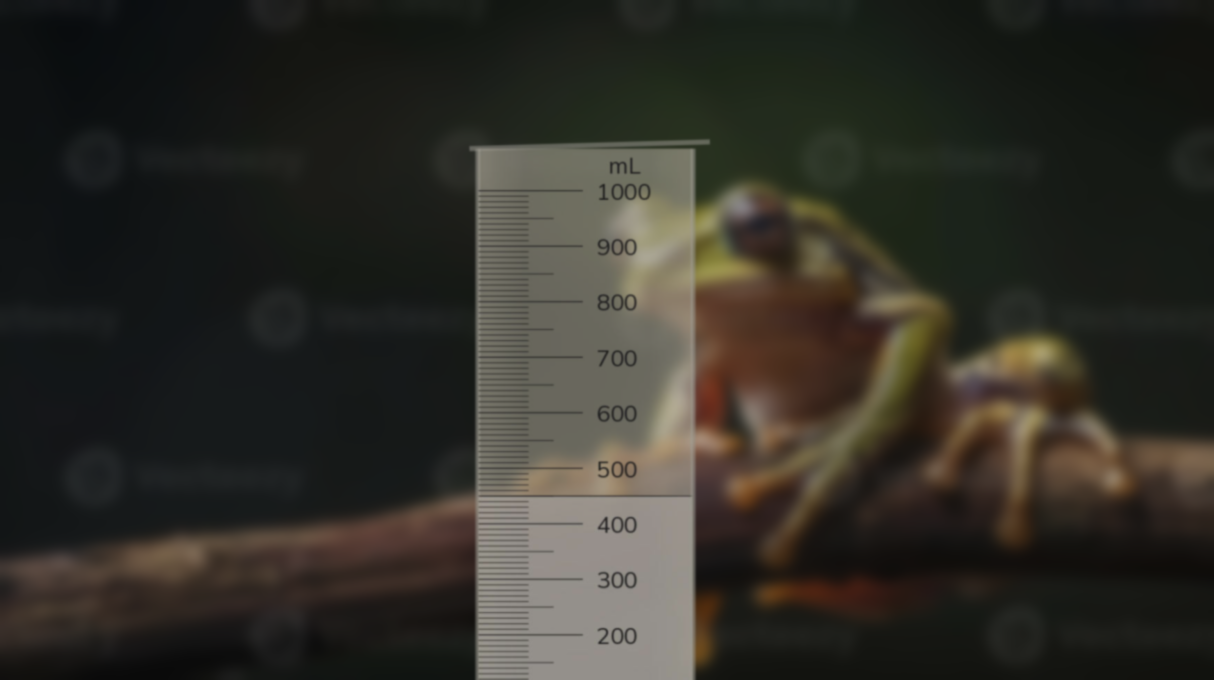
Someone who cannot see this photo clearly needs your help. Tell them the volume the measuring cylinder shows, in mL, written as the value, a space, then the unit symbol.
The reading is 450 mL
